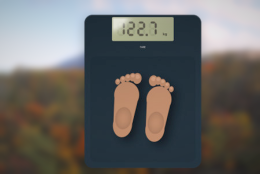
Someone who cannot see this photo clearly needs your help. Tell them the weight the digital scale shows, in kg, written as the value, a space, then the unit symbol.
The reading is 122.7 kg
